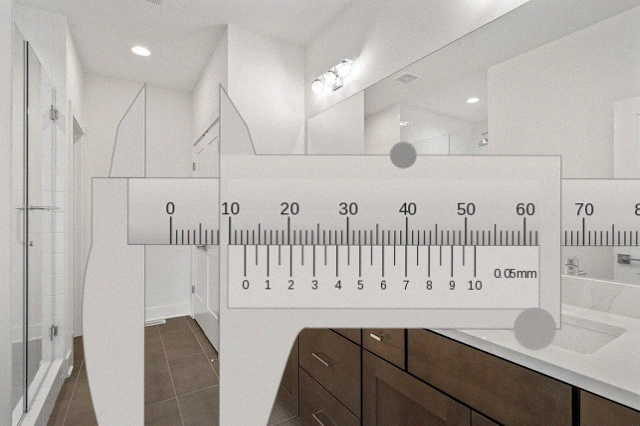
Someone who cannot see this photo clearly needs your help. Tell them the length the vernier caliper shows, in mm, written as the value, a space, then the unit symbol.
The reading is 12.6 mm
